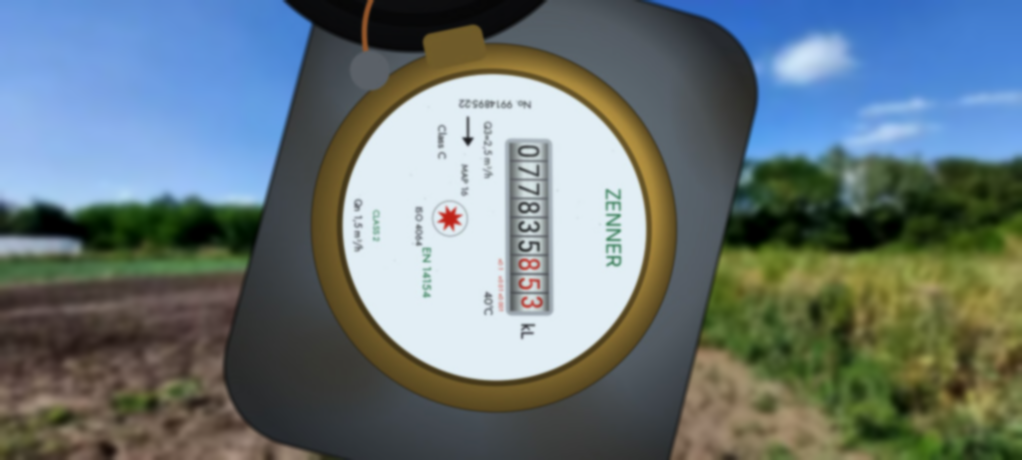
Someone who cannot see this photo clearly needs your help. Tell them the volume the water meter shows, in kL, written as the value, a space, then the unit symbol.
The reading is 77835.853 kL
